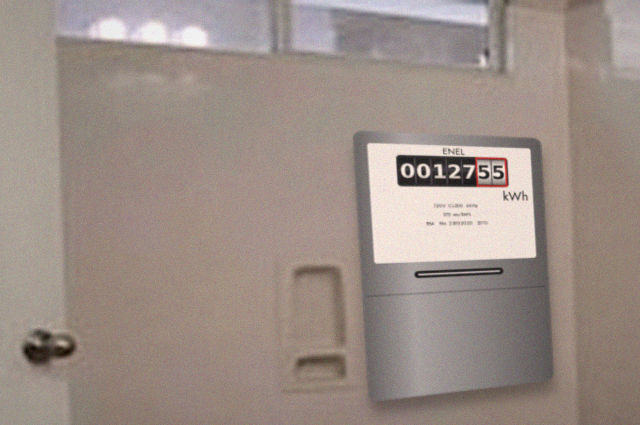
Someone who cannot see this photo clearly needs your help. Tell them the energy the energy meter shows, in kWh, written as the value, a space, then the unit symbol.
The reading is 127.55 kWh
